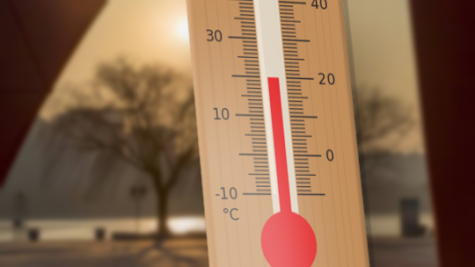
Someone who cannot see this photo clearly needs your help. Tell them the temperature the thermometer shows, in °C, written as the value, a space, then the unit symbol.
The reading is 20 °C
